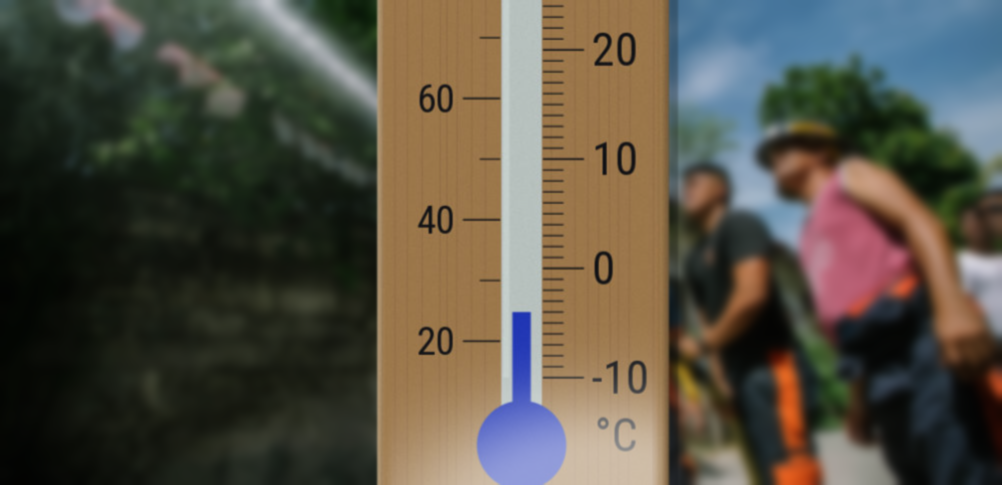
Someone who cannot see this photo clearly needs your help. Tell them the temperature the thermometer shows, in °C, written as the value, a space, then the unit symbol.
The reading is -4 °C
